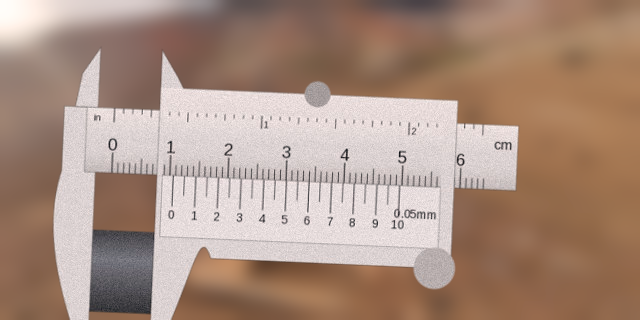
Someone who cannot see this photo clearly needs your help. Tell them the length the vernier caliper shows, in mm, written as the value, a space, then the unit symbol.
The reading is 10.6 mm
